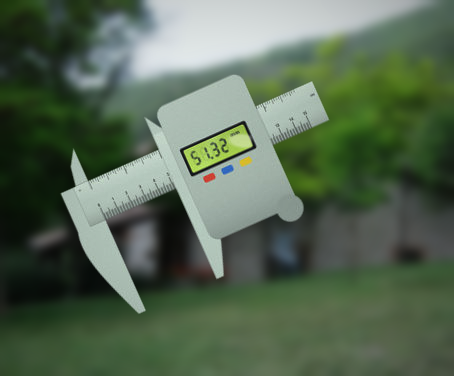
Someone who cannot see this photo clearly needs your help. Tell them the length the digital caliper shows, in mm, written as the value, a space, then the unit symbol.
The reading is 51.32 mm
